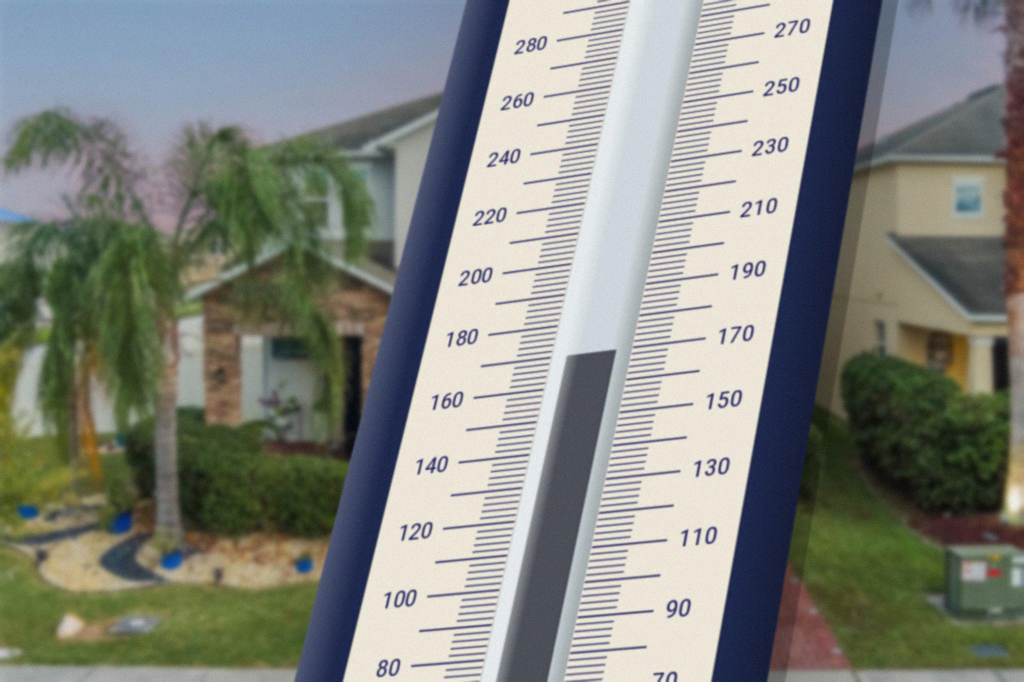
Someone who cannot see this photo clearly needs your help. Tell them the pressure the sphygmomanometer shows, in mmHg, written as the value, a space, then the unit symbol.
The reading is 170 mmHg
